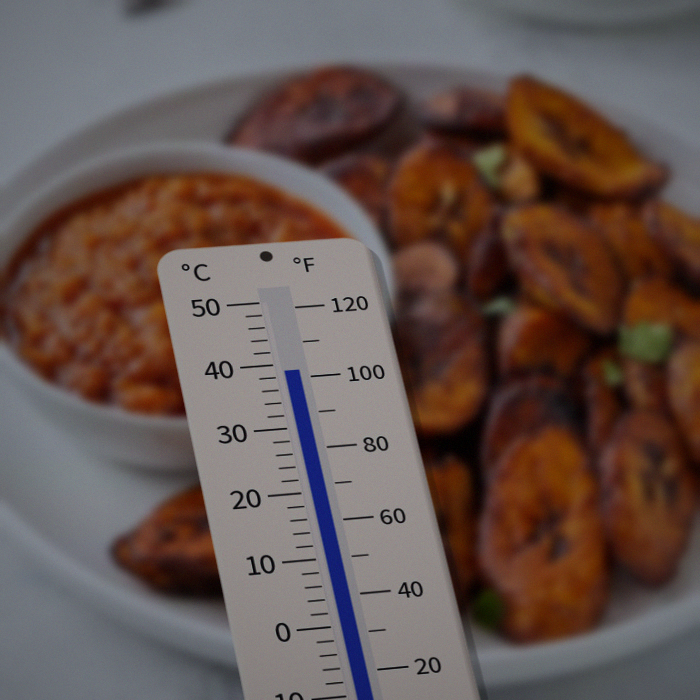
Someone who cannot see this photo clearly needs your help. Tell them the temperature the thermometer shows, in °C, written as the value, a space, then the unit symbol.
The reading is 39 °C
